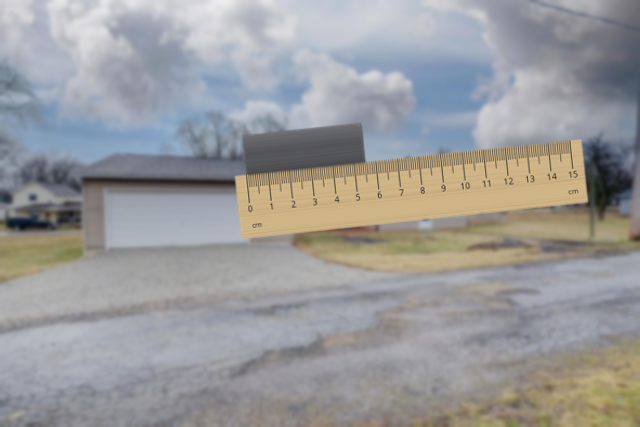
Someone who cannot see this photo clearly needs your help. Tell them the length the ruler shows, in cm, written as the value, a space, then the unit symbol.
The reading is 5.5 cm
